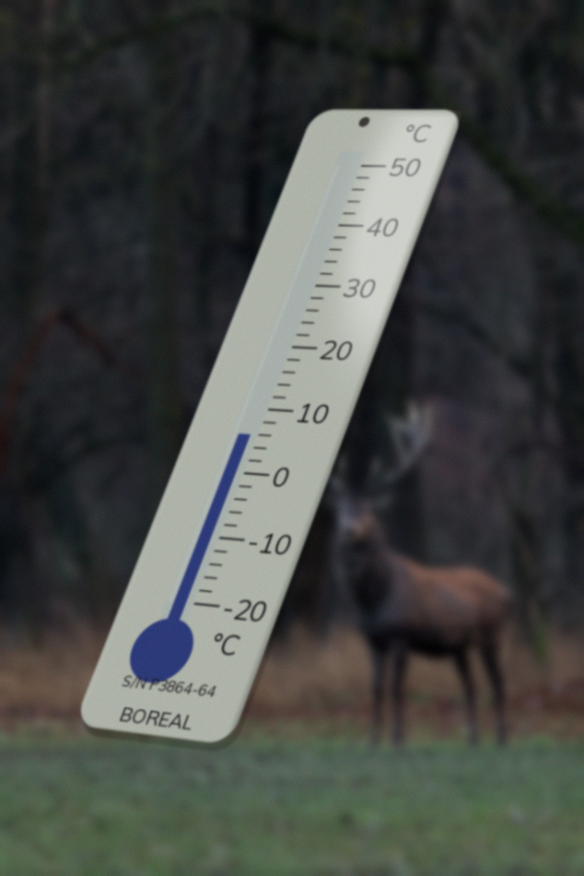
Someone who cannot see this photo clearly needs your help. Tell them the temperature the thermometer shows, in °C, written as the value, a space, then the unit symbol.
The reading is 6 °C
